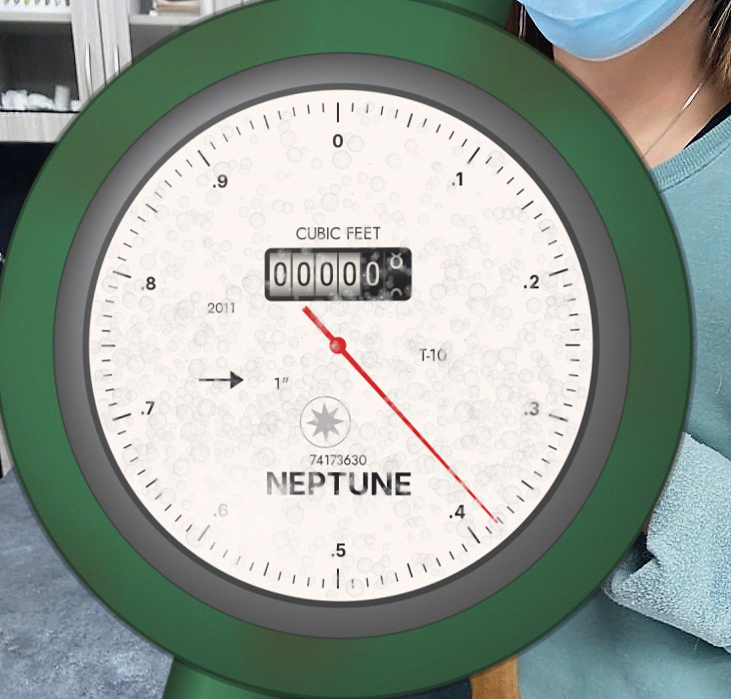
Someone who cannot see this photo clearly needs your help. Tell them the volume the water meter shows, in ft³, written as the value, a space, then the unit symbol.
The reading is 8.38 ft³
